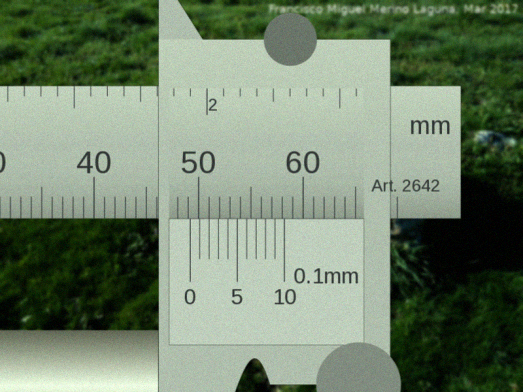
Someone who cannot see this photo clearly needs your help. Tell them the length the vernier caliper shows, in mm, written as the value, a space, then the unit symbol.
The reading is 49.2 mm
